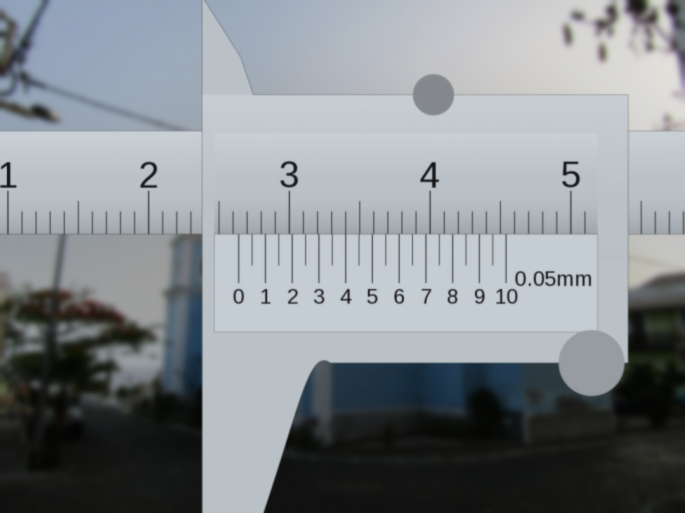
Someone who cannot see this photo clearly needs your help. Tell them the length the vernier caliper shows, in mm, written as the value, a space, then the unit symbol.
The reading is 26.4 mm
